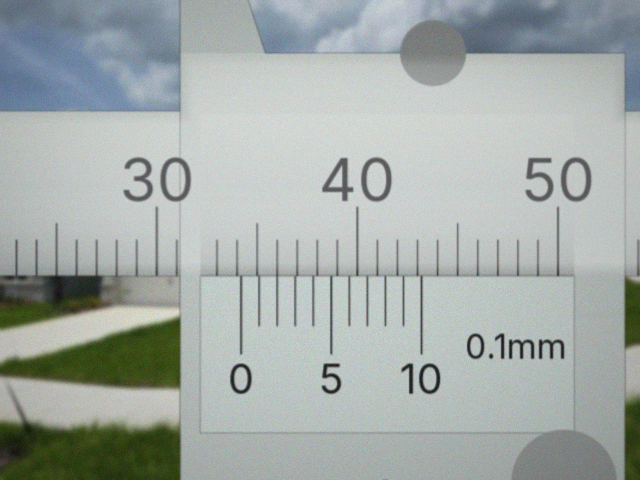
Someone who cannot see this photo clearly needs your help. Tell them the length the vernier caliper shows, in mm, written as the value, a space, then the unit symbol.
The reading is 34.2 mm
